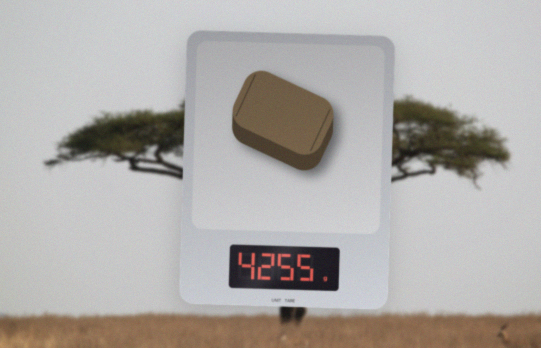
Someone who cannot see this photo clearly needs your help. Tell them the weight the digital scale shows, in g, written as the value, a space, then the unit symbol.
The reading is 4255 g
